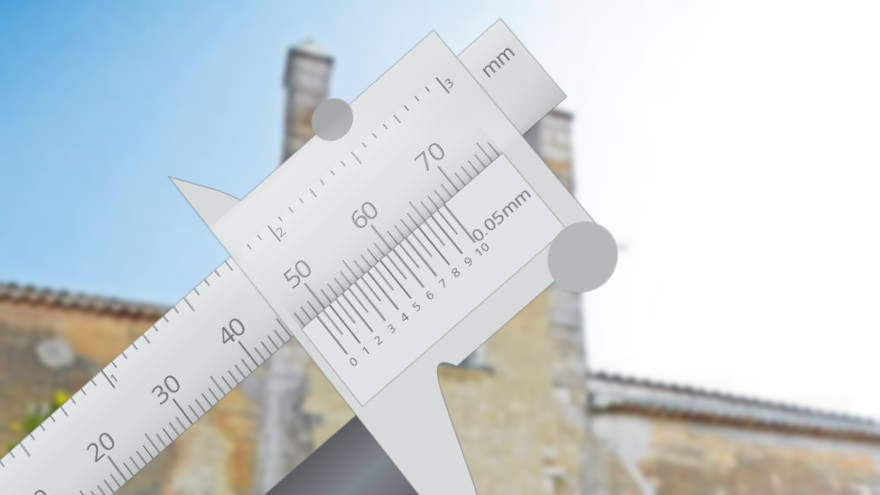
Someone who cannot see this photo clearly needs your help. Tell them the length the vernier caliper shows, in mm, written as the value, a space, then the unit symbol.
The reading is 48.8 mm
